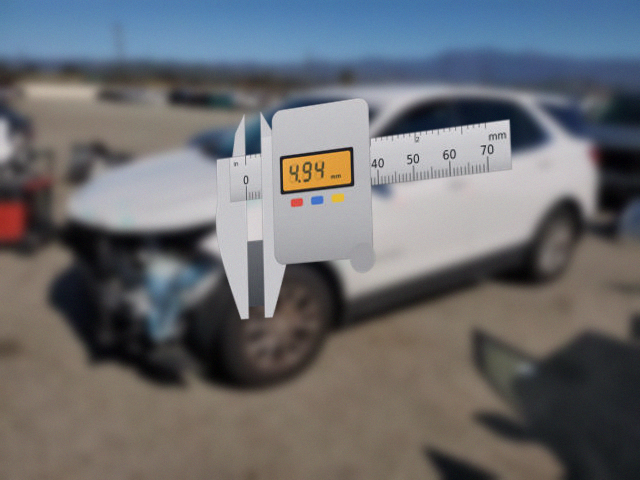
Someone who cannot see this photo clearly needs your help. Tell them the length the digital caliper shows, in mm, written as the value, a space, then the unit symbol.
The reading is 4.94 mm
